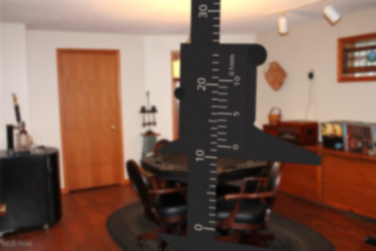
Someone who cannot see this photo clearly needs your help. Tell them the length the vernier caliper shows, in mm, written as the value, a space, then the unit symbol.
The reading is 11.6 mm
